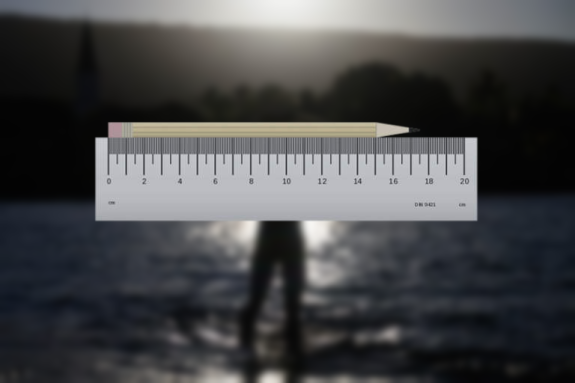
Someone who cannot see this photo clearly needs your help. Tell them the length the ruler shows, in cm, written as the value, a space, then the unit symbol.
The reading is 17.5 cm
